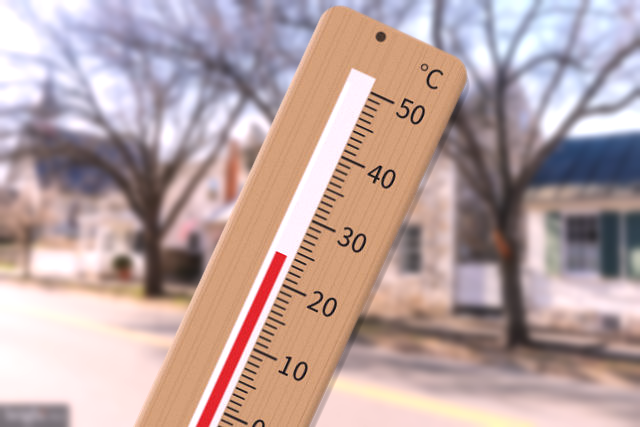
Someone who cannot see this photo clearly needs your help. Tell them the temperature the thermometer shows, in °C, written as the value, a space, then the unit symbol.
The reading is 24 °C
